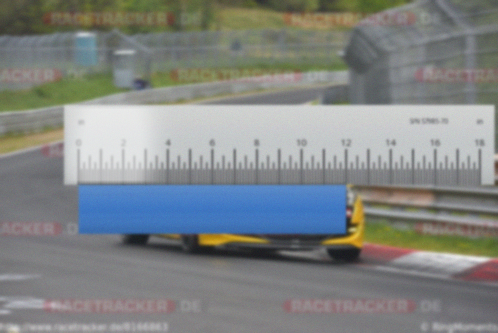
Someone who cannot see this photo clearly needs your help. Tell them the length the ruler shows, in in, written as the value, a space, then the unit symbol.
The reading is 12 in
